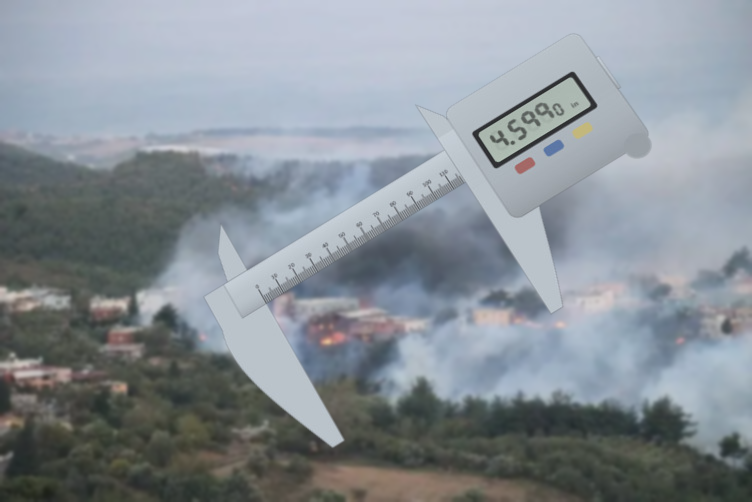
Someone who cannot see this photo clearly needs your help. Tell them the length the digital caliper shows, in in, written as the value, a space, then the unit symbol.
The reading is 4.5990 in
